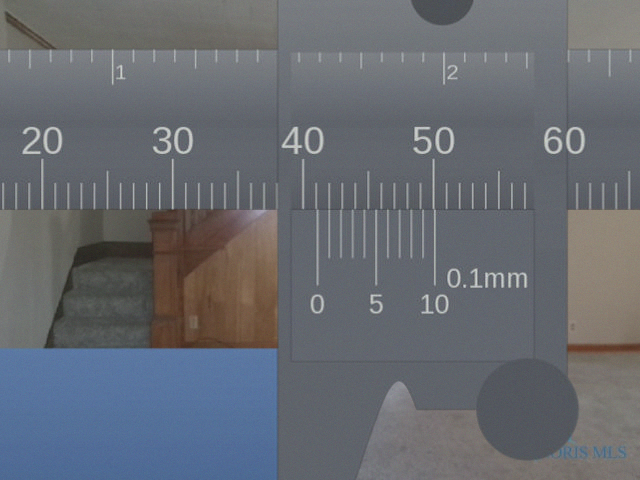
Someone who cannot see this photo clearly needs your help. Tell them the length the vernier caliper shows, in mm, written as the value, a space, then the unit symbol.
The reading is 41.1 mm
